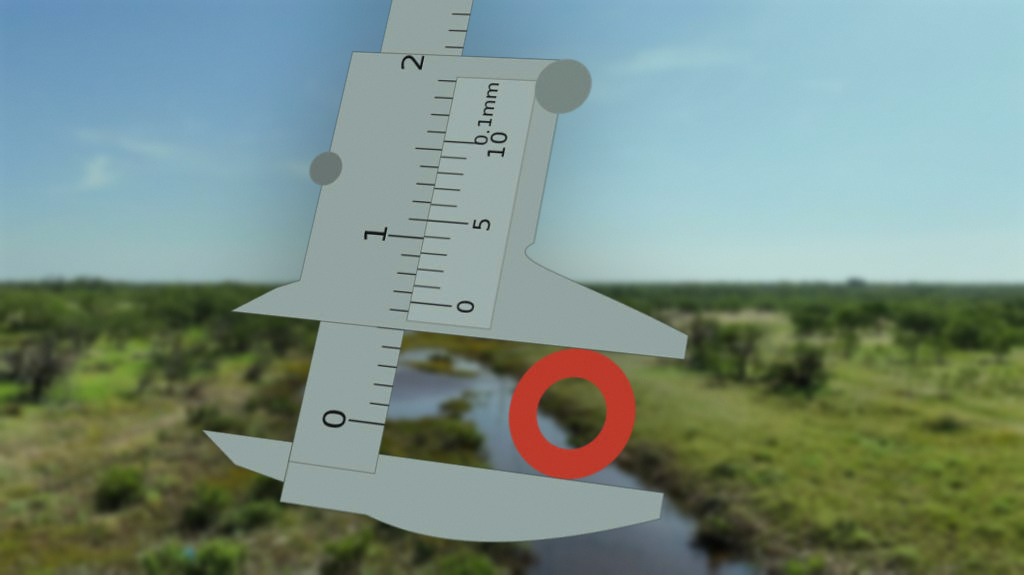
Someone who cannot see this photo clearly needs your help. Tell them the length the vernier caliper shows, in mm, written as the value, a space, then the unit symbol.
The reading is 6.5 mm
